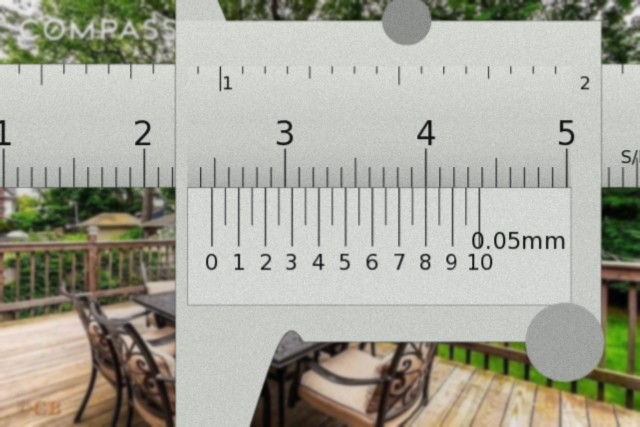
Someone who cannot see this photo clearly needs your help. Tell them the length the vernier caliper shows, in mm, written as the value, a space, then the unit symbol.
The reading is 24.8 mm
